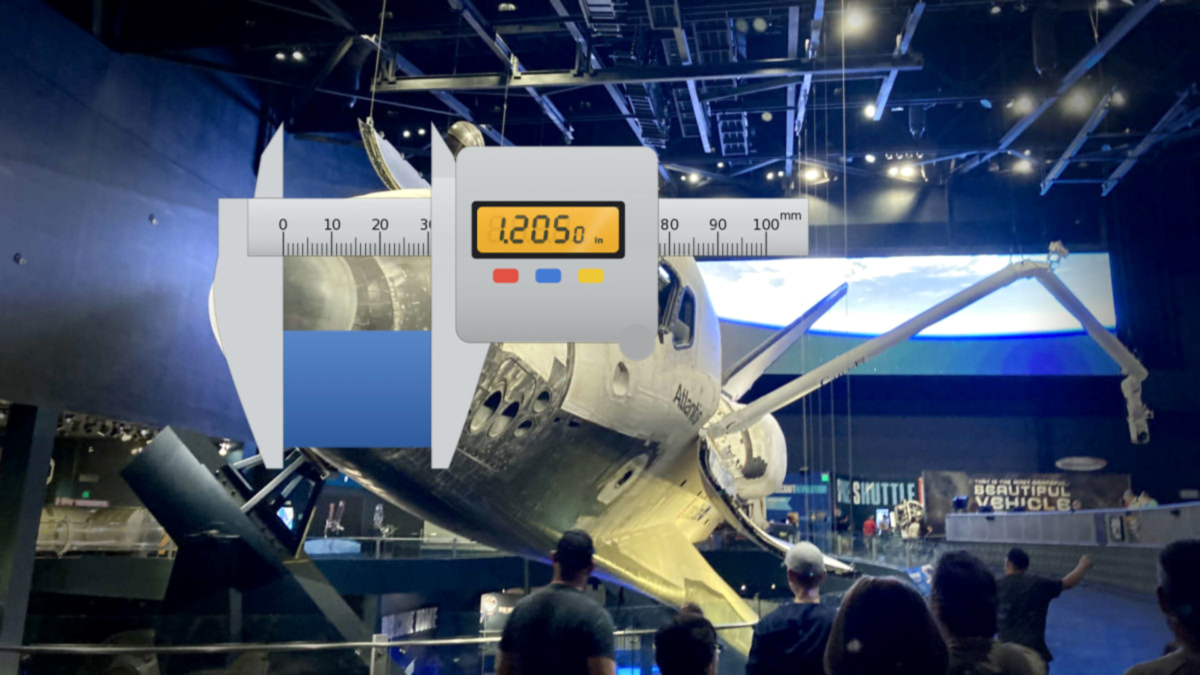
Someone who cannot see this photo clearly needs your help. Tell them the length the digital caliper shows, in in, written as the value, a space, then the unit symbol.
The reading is 1.2050 in
